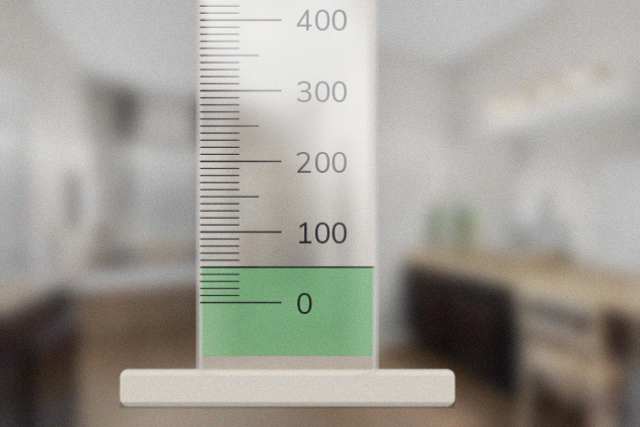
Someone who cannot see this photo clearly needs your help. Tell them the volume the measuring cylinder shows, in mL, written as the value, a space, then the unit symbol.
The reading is 50 mL
